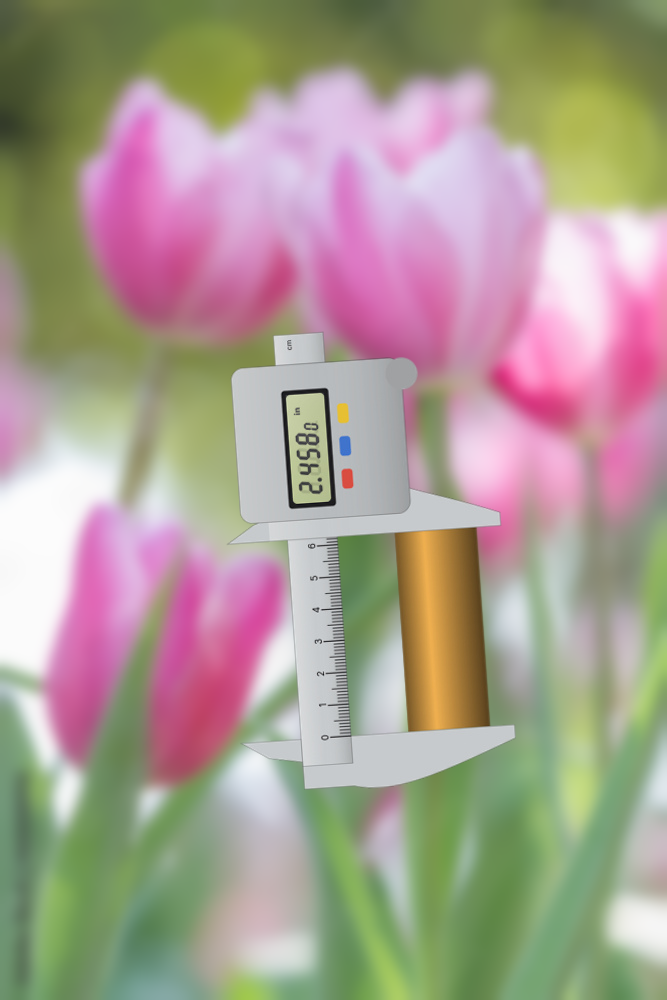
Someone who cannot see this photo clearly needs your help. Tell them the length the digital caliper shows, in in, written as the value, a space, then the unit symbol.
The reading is 2.4580 in
